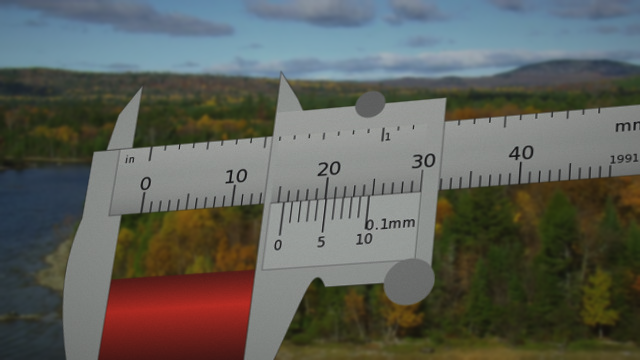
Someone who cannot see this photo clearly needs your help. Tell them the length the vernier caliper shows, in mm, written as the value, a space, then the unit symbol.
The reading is 15.6 mm
